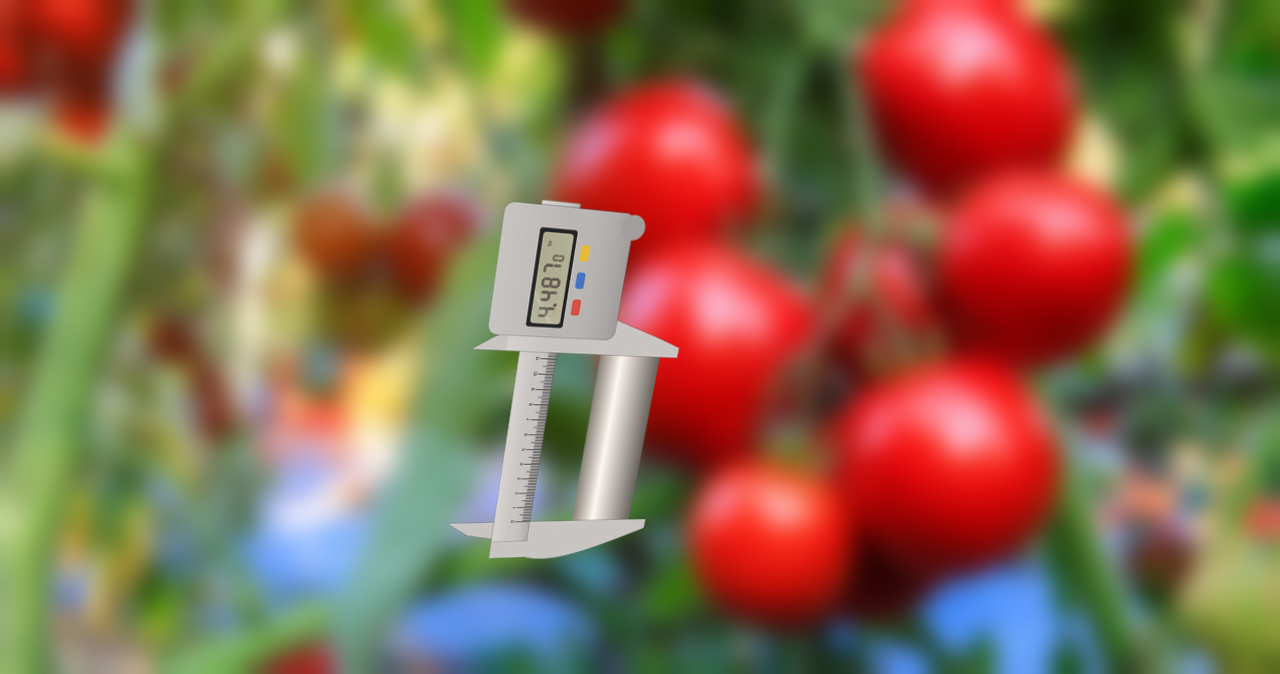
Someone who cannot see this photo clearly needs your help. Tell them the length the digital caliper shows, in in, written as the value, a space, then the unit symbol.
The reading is 4.4870 in
